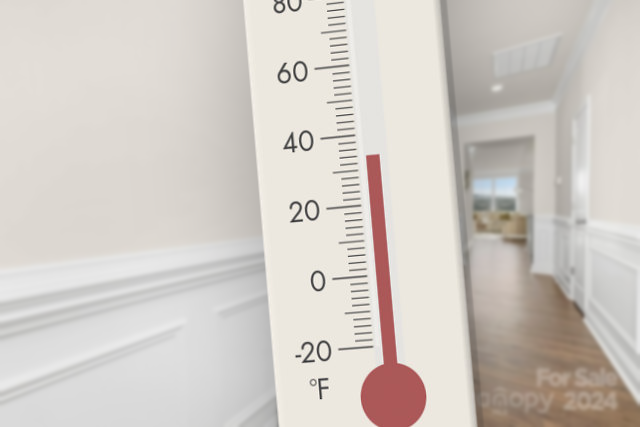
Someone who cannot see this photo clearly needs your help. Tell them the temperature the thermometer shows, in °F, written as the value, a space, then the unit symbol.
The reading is 34 °F
